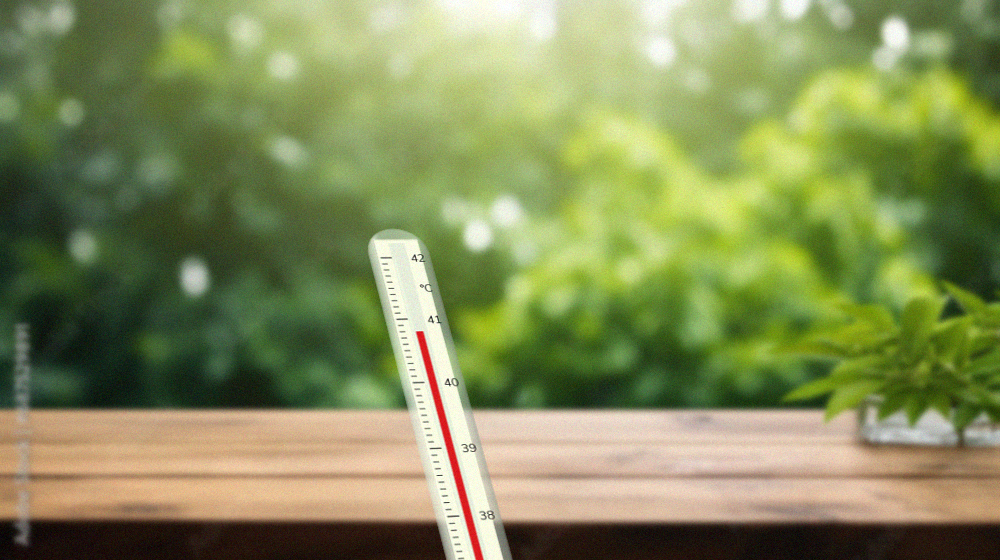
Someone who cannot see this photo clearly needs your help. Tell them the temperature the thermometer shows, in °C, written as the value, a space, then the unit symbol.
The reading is 40.8 °C
